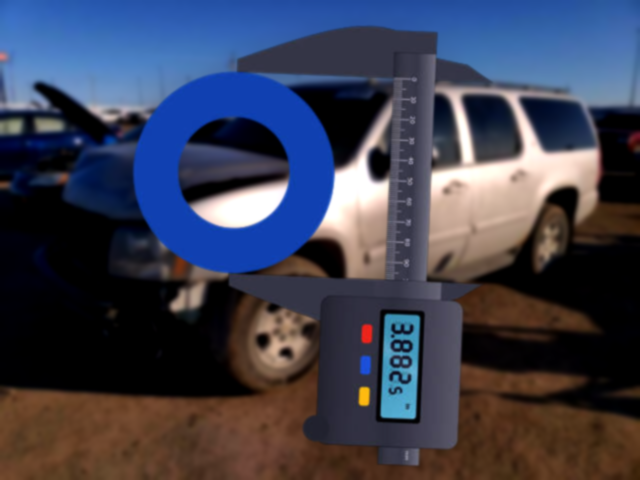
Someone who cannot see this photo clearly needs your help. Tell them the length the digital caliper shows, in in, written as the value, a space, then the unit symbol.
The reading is 3.8825 in
